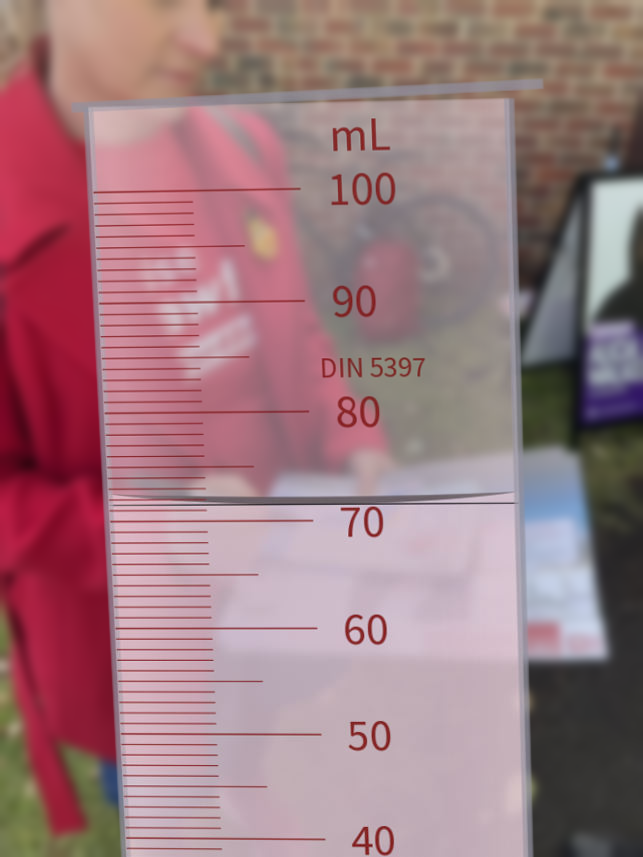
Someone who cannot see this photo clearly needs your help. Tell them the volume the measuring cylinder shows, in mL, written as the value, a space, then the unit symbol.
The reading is 71.5 mL
